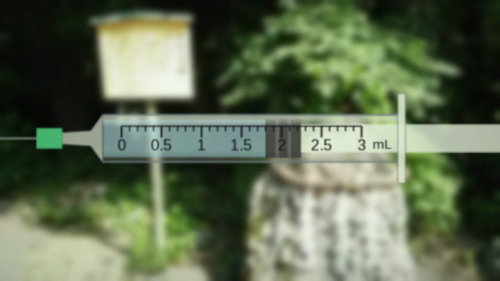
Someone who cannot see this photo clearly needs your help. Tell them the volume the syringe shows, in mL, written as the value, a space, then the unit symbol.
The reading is 1.8 mL
